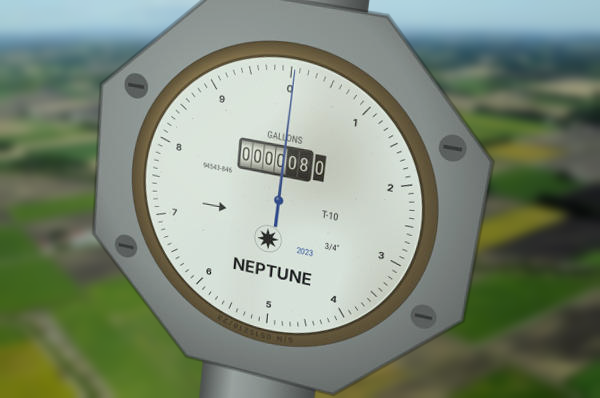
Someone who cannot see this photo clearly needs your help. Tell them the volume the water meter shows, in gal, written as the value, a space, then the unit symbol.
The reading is 80.0 gal
